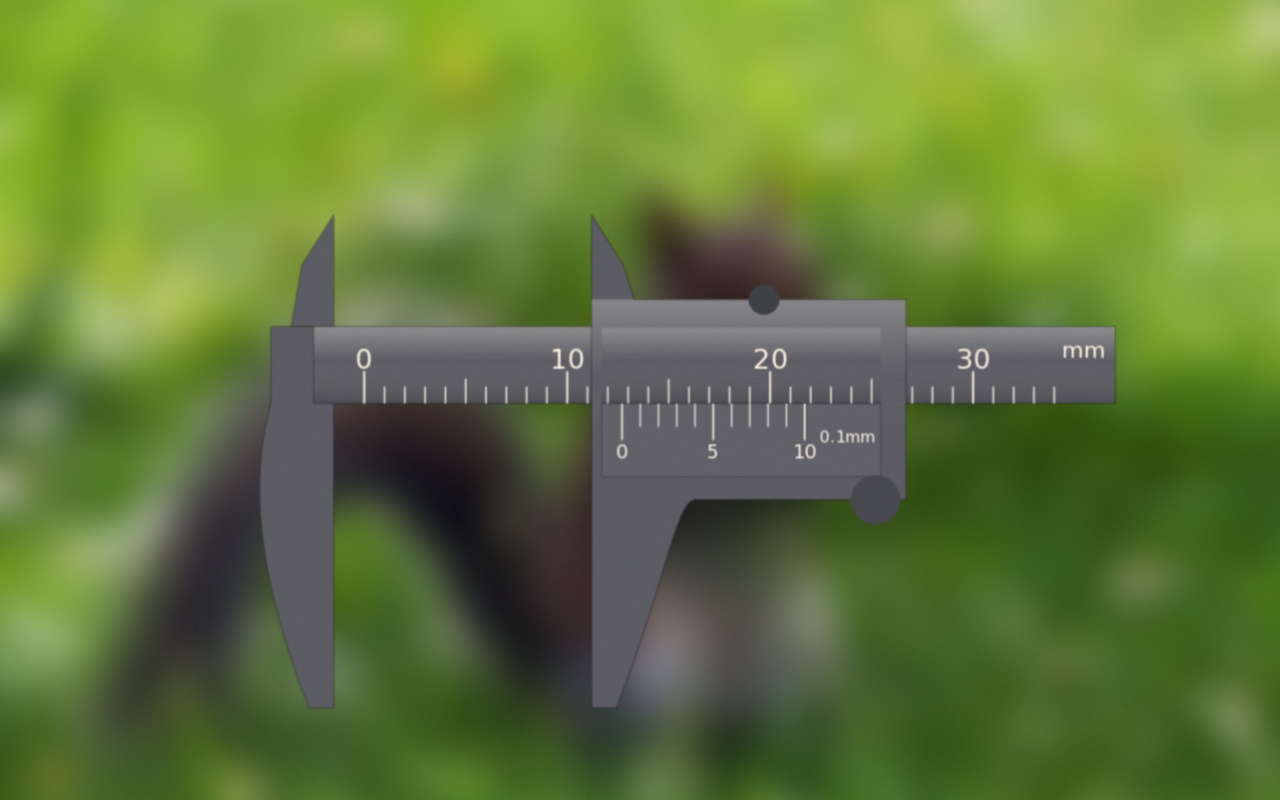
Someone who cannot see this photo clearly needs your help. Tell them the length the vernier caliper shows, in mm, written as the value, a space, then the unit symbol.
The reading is 12.7 mm
